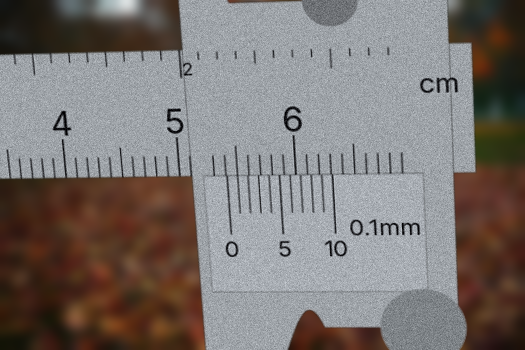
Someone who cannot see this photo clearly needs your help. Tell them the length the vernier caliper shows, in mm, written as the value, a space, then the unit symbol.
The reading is 54.1 mm
